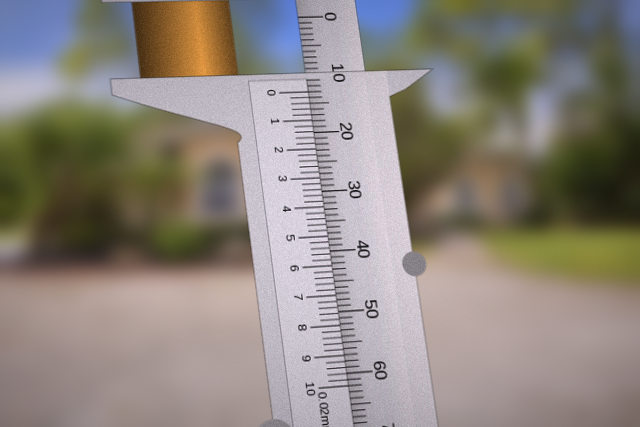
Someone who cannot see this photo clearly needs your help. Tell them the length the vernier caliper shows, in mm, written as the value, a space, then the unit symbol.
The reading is 13.0 mm
